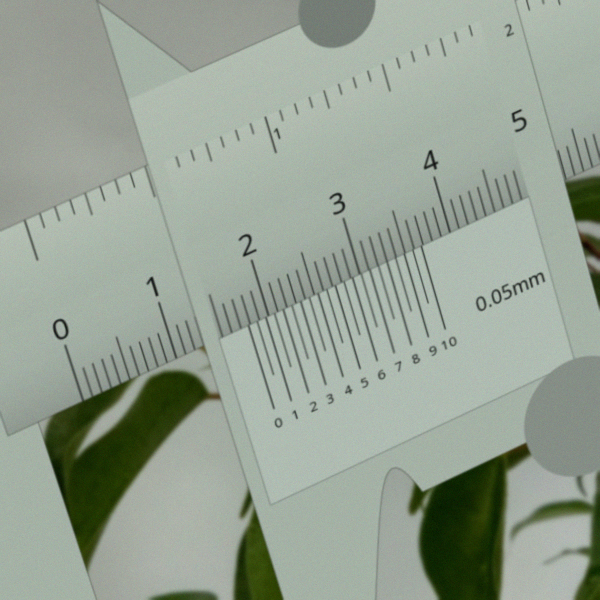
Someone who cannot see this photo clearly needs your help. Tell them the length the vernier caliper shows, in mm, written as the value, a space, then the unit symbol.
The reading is 17.8 mm
